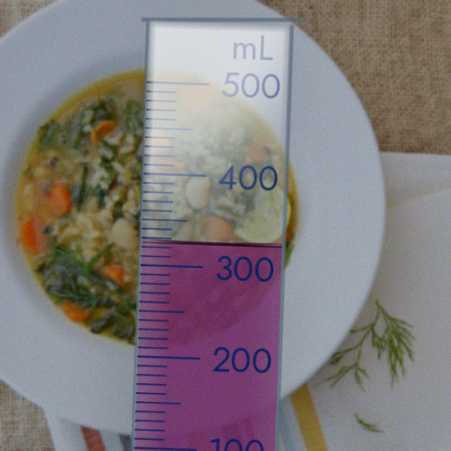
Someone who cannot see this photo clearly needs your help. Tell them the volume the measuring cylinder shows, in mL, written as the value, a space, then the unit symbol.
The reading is 325 mL
